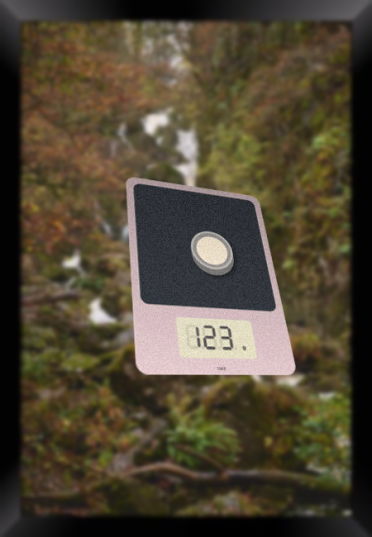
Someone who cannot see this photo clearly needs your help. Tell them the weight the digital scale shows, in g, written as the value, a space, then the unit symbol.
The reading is 123 g
